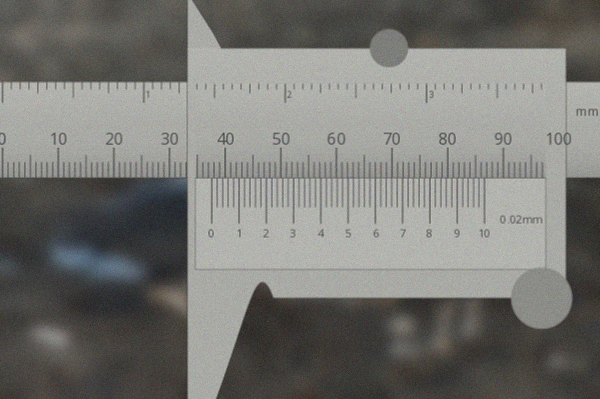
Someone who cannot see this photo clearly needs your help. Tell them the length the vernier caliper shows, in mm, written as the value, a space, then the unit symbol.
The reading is 37.6 mm
